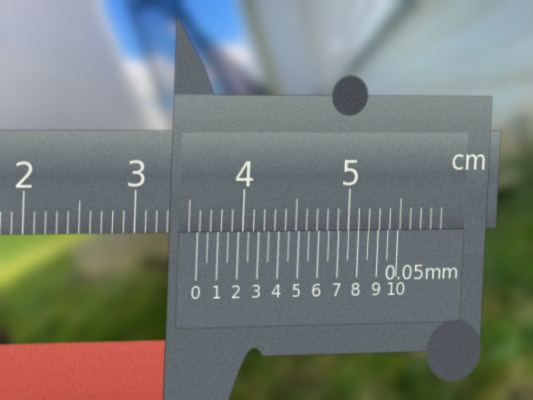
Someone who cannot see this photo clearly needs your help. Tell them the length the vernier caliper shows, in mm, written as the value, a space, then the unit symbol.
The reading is 35.8 mm
